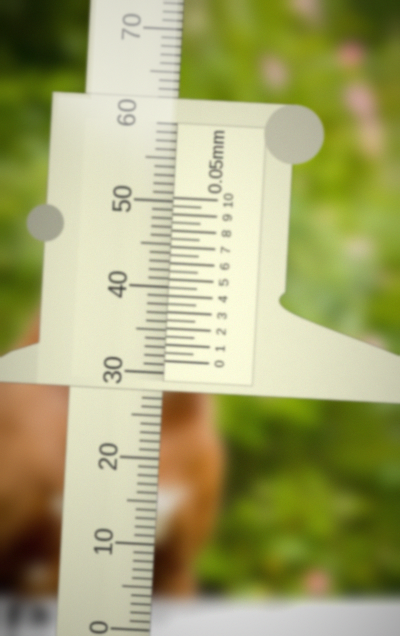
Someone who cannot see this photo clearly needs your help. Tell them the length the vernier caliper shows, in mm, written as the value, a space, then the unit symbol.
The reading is 31.4 mm
